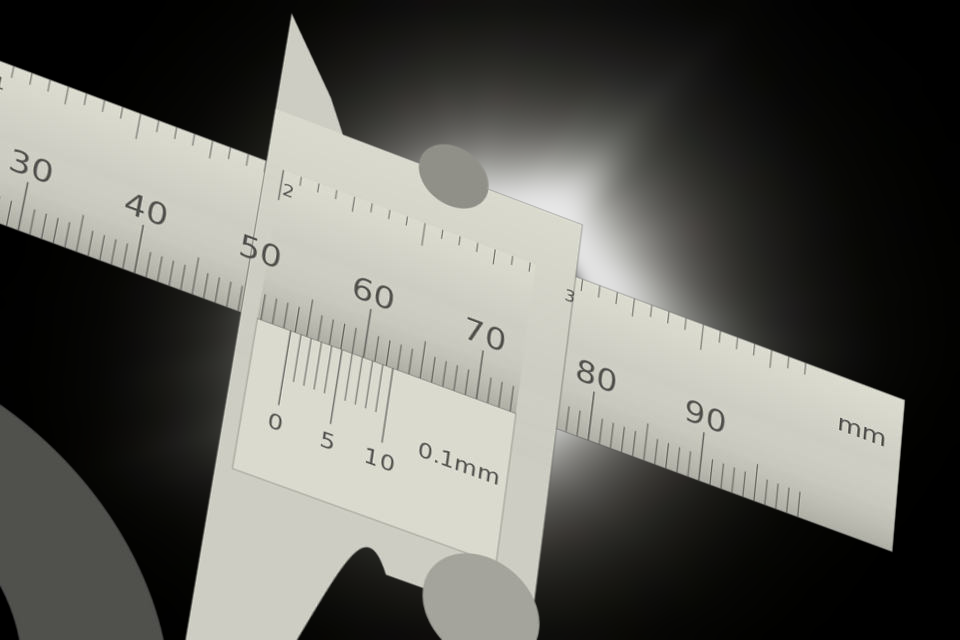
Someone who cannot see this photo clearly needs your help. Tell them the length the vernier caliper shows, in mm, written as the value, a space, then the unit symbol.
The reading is 53.6 mm
